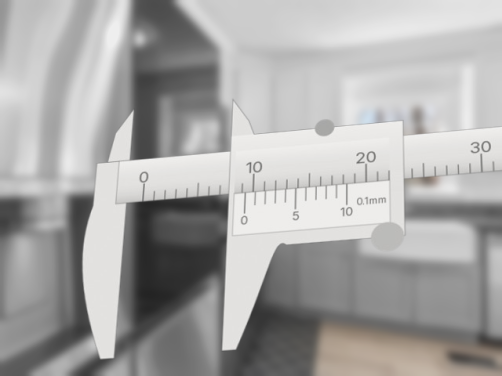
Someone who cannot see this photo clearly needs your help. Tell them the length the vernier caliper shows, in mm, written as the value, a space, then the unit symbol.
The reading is 9.3 mm
